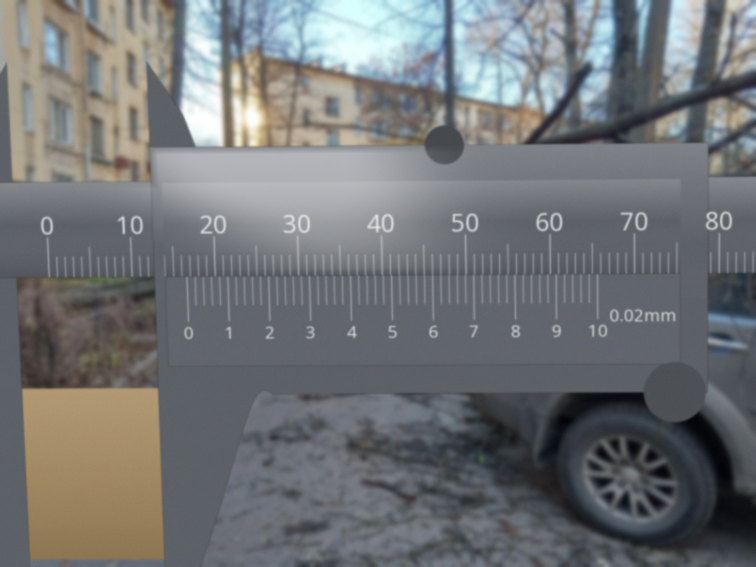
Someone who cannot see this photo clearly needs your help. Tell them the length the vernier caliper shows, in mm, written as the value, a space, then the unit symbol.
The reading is 16.6 mm
